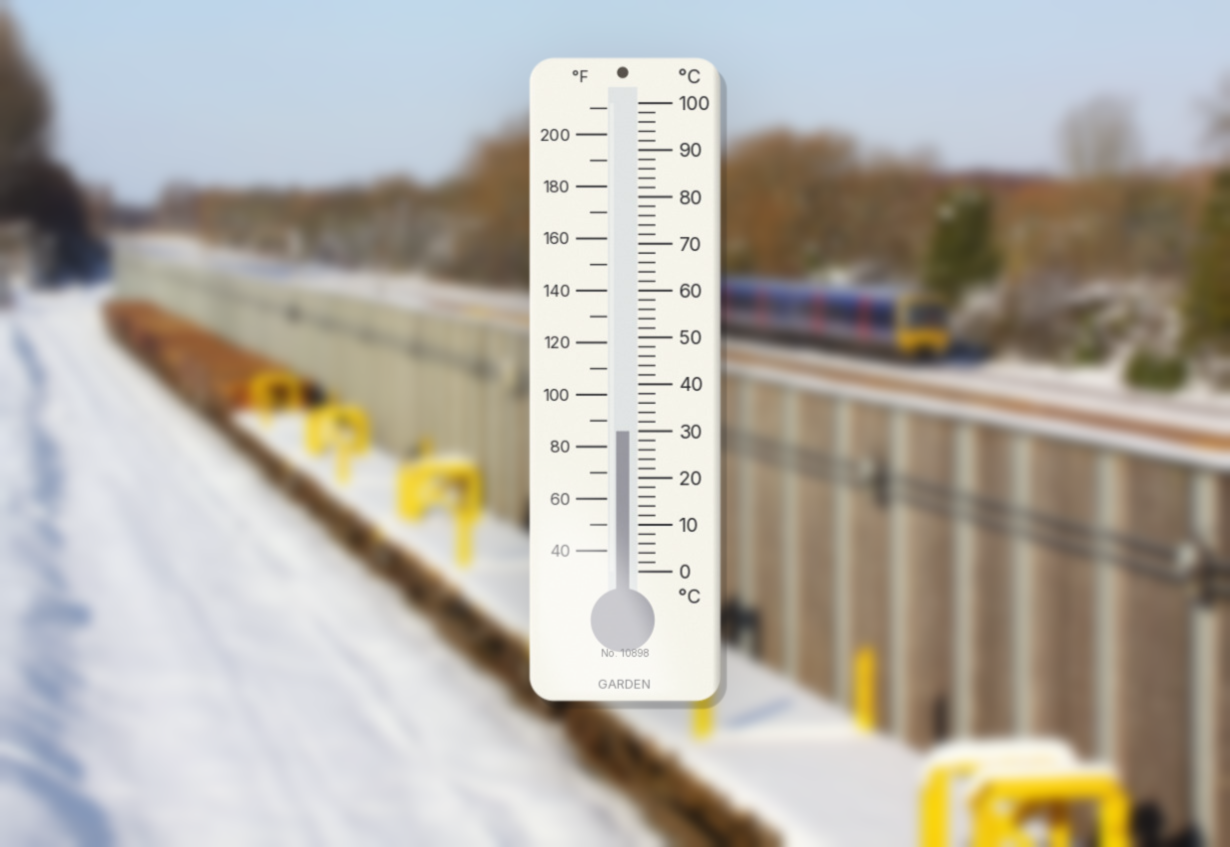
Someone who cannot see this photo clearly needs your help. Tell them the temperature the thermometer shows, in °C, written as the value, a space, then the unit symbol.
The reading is 30 °C
